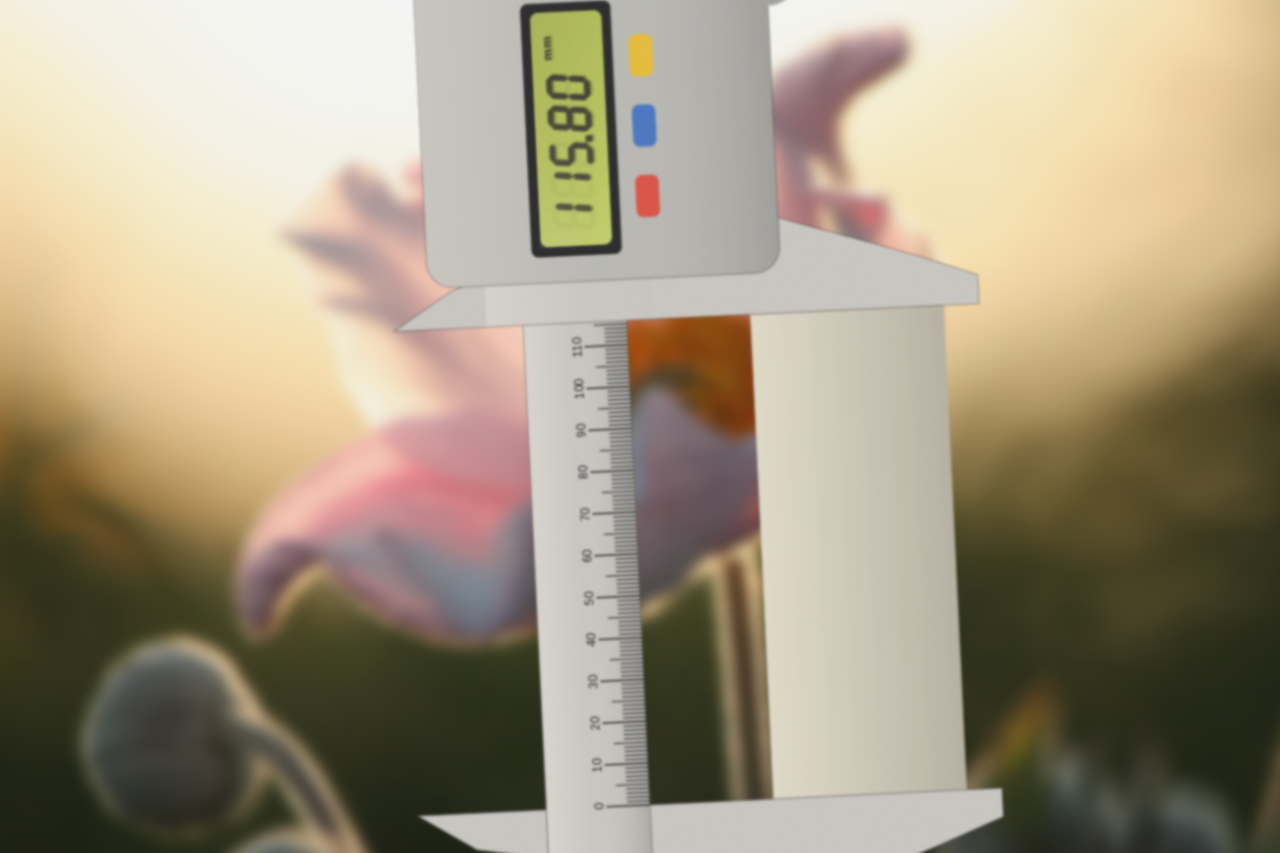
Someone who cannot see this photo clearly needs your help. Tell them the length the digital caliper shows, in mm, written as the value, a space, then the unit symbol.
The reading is 115.80 mm
